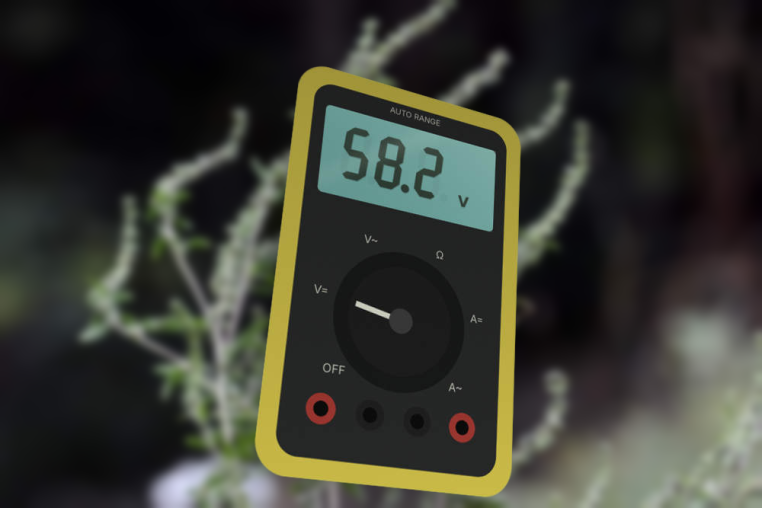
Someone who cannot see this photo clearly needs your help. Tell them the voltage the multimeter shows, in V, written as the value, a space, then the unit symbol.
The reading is 58.2 V
